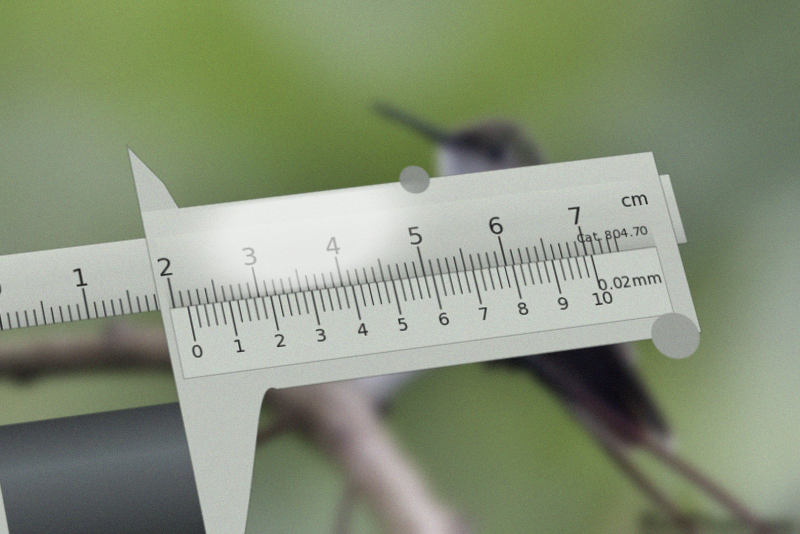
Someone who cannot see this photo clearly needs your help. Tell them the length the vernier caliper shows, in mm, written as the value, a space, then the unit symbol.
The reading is 21.6 mm
